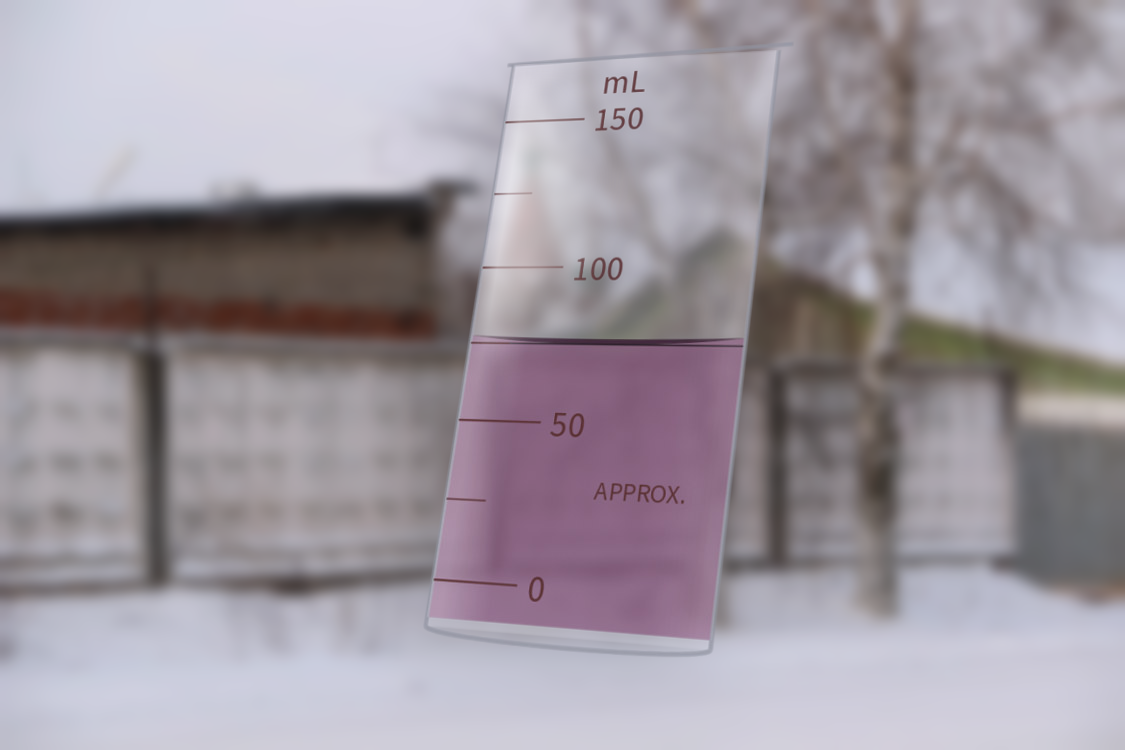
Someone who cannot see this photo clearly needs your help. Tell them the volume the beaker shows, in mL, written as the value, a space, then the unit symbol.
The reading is 75 mL
